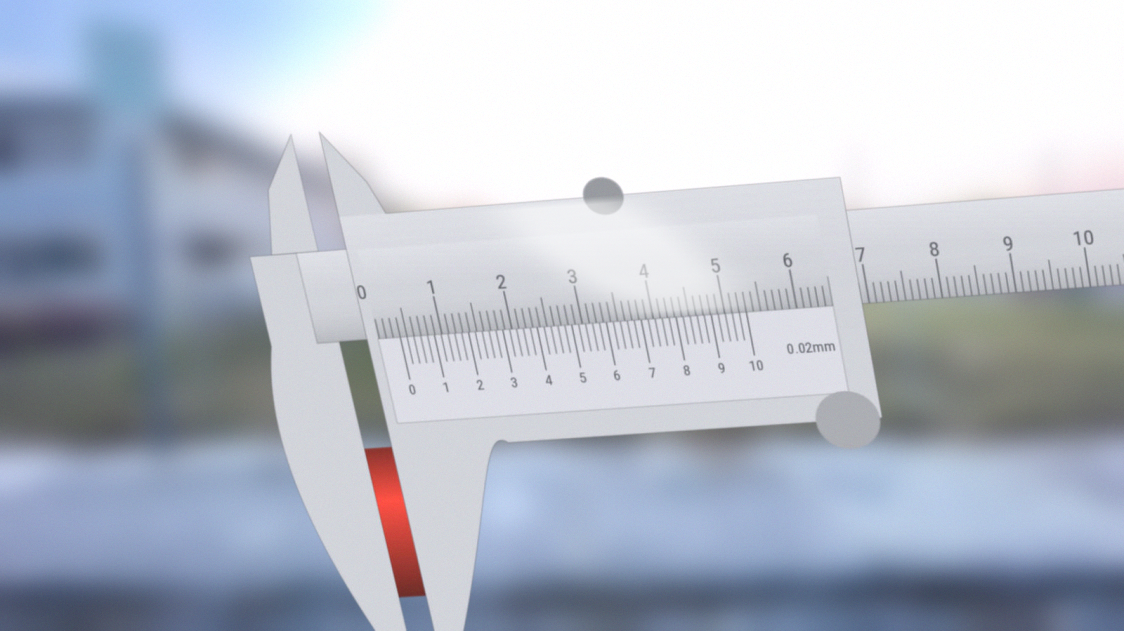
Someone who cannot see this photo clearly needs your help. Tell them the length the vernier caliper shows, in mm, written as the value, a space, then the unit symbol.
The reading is 4.0 mm
